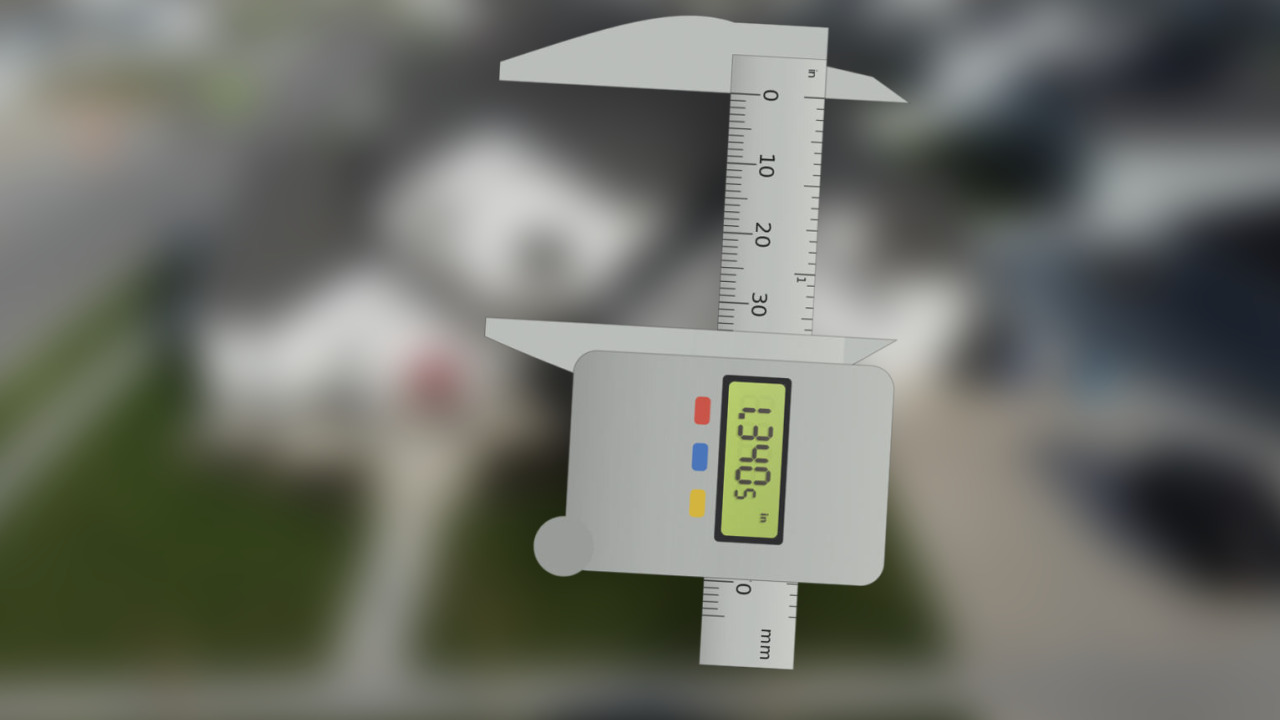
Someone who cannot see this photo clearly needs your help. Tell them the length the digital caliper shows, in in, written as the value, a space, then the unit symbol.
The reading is 1.3405 in
